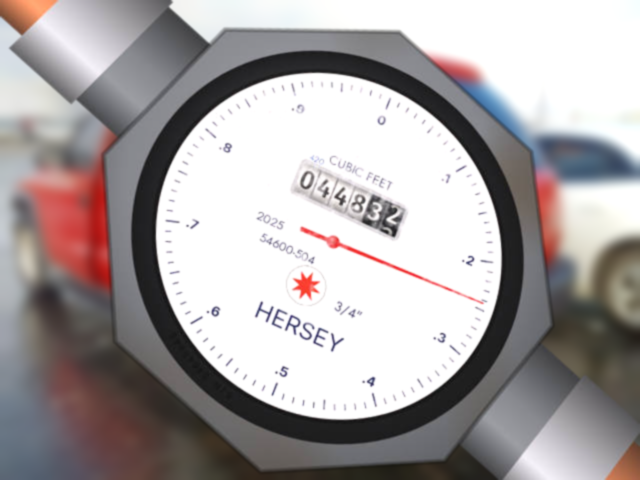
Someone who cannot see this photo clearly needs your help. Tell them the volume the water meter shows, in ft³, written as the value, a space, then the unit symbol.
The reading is 44832.24 ft³
